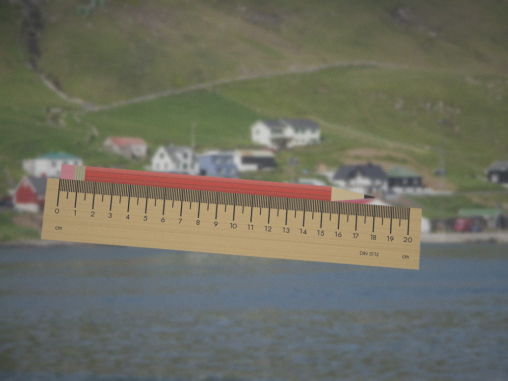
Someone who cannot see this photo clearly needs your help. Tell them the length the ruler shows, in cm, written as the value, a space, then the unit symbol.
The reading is 18 cm
